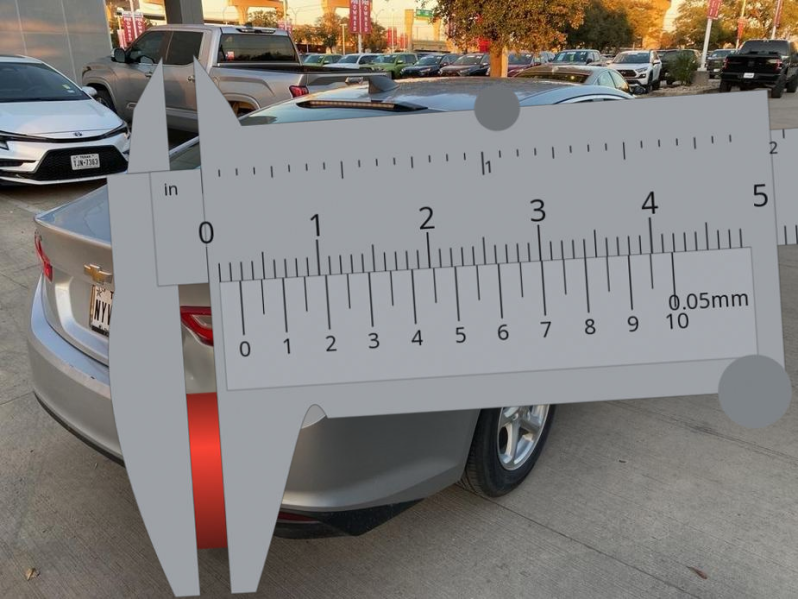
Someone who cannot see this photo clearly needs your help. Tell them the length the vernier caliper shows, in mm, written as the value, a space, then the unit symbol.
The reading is 2.8 mm
